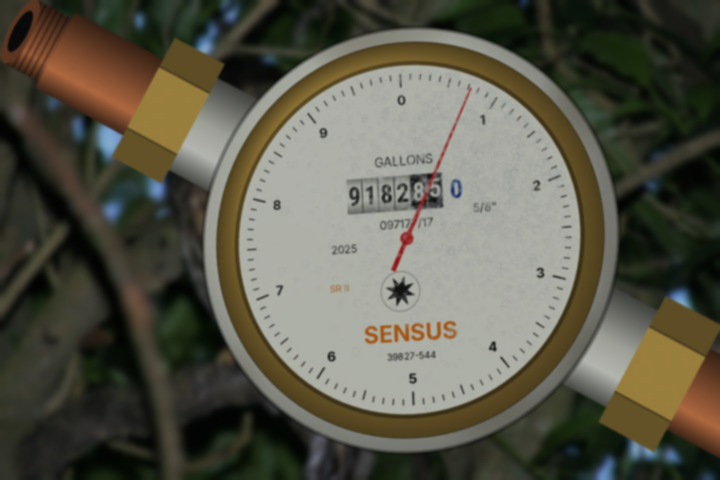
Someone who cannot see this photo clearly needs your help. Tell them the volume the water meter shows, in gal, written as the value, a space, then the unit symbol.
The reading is 9182850.7 gal
